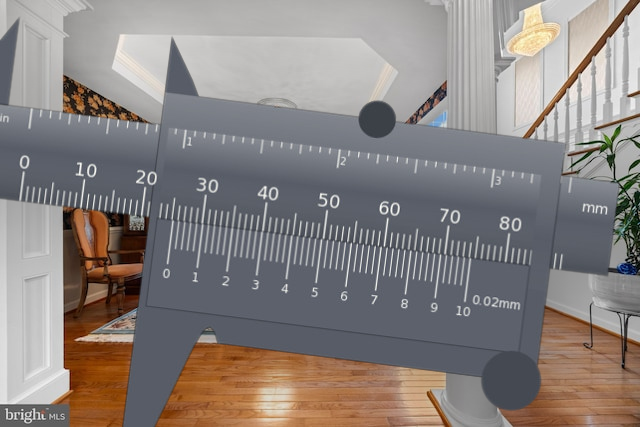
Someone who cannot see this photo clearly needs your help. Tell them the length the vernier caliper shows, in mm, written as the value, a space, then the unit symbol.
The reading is 25.2 mm
